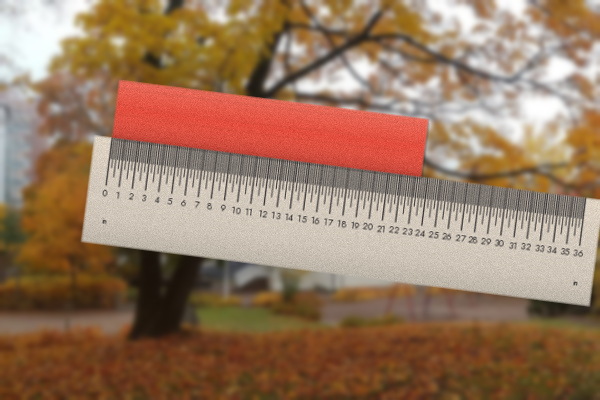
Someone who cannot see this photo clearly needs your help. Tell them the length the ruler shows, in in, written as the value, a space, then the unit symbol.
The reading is 23.5 in
